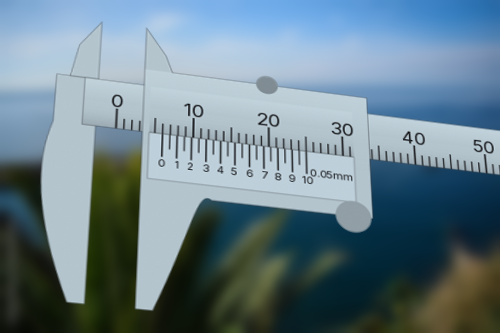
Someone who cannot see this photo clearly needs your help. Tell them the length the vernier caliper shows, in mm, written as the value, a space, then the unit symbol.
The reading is 6.0 mm
